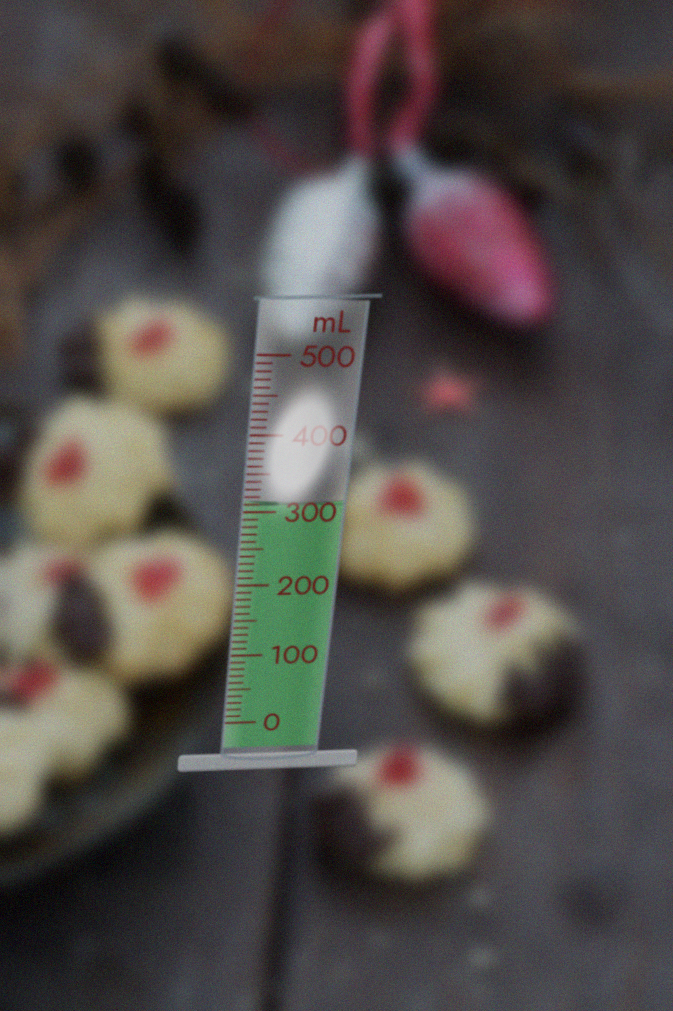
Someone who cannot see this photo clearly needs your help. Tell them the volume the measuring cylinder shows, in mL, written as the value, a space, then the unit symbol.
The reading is 310 mL
